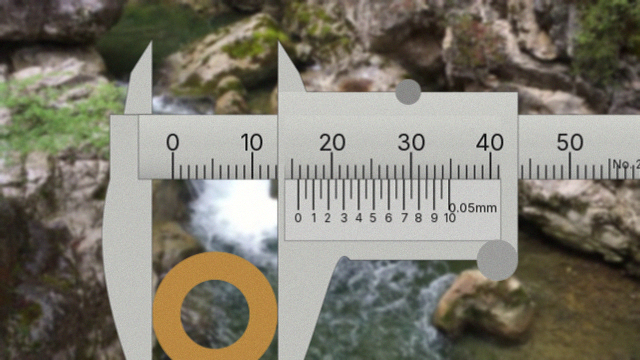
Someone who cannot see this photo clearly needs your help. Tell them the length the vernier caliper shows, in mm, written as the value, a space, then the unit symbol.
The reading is 15.8 mm
